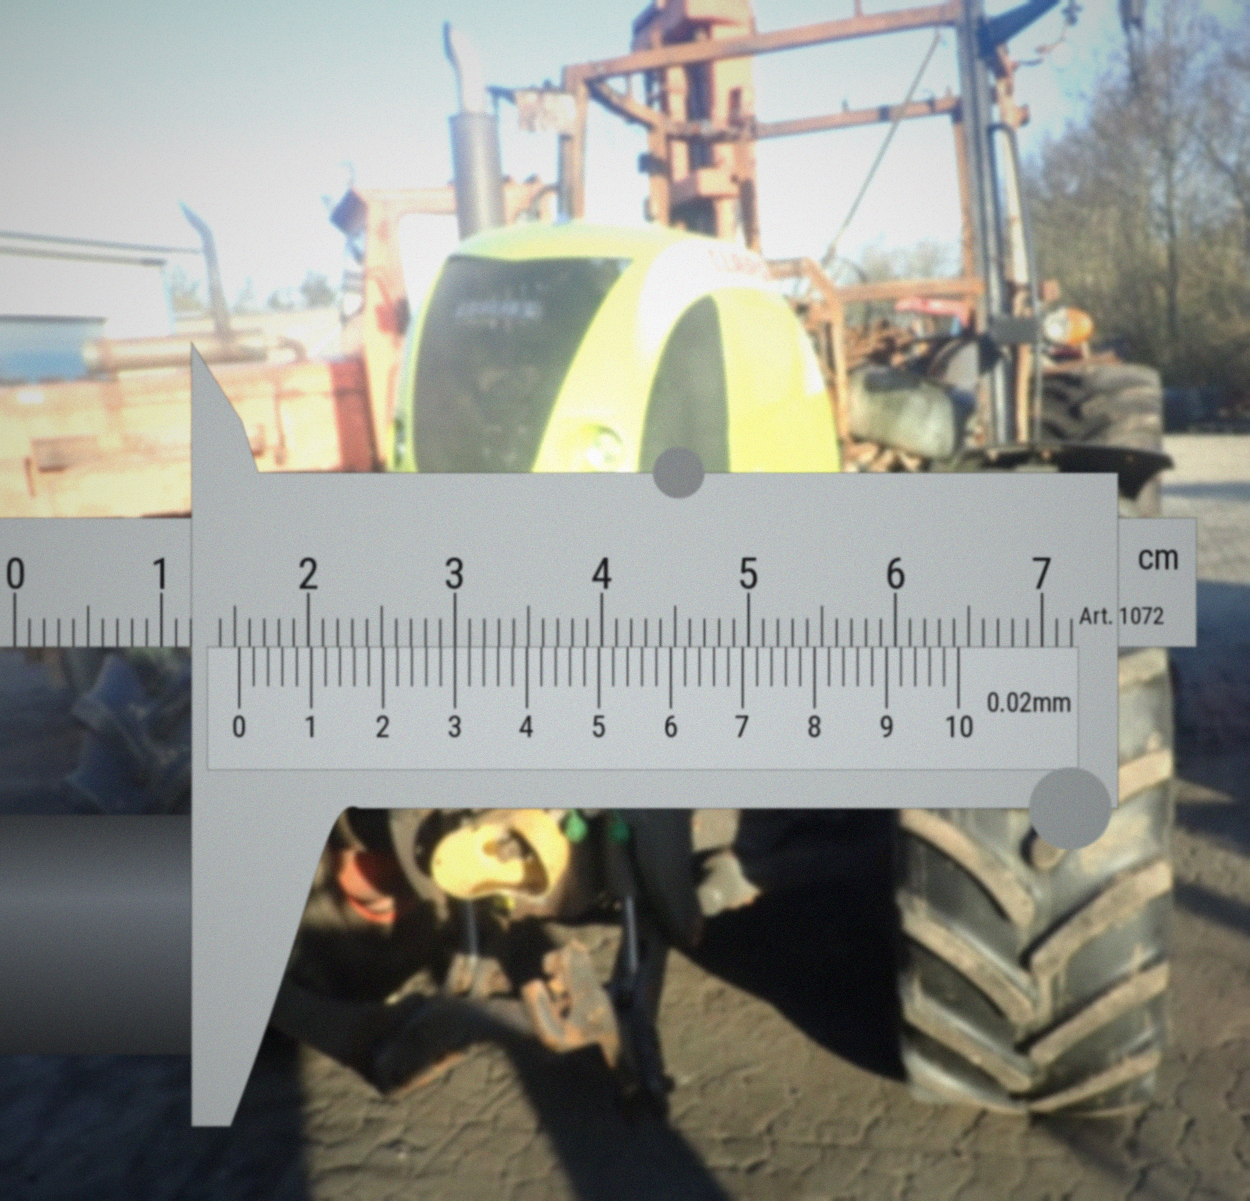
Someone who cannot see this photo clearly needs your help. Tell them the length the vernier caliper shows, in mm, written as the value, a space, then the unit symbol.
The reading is 15.3 mm
